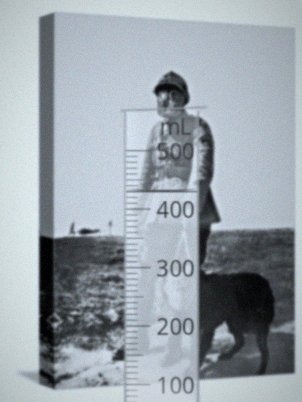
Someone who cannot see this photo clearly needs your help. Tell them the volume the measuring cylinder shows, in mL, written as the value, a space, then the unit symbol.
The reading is 430 mL
